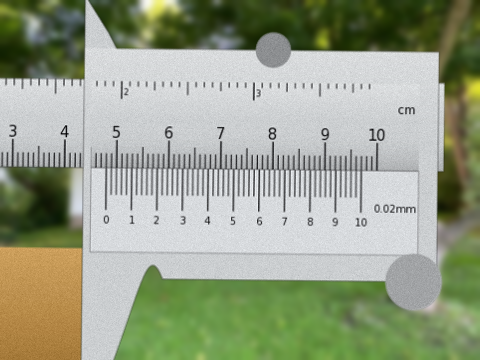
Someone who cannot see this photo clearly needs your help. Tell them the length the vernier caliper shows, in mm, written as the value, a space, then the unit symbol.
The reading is 48.0 mm
